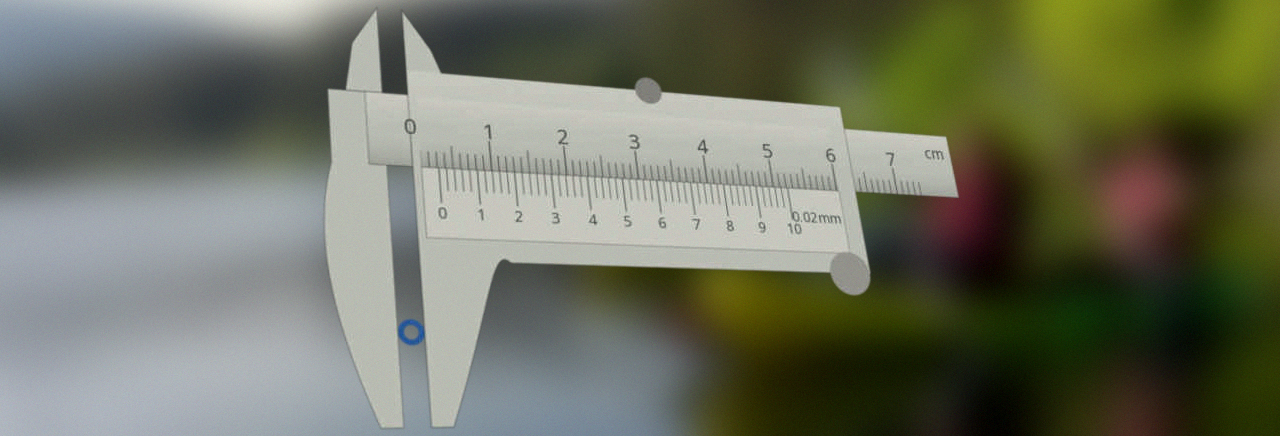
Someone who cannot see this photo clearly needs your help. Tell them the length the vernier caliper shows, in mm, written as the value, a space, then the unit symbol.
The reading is 3.2 mm
